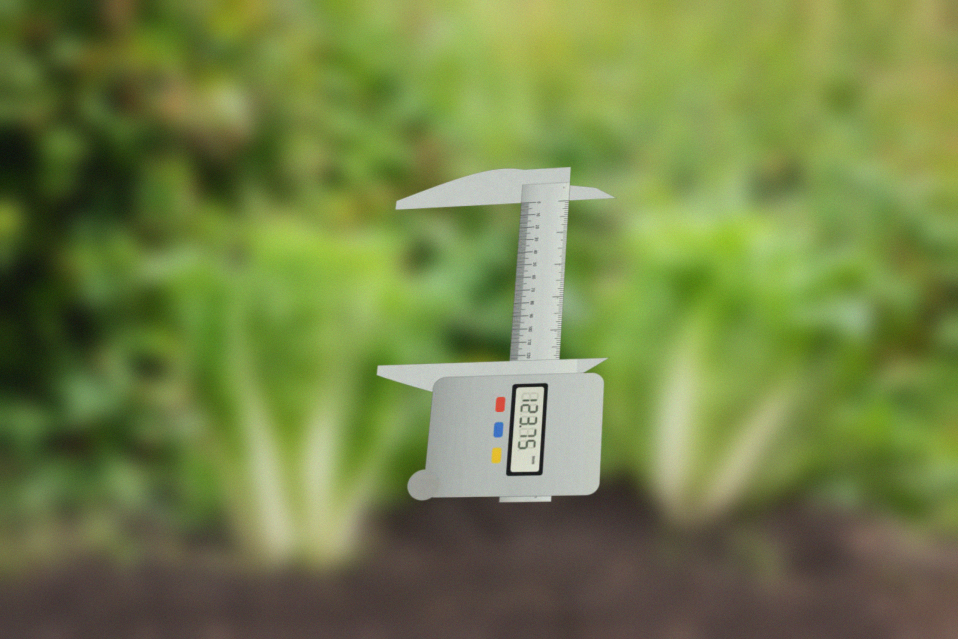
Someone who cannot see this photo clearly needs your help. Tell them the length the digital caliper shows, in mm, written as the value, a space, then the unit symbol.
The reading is 123.75 mm
